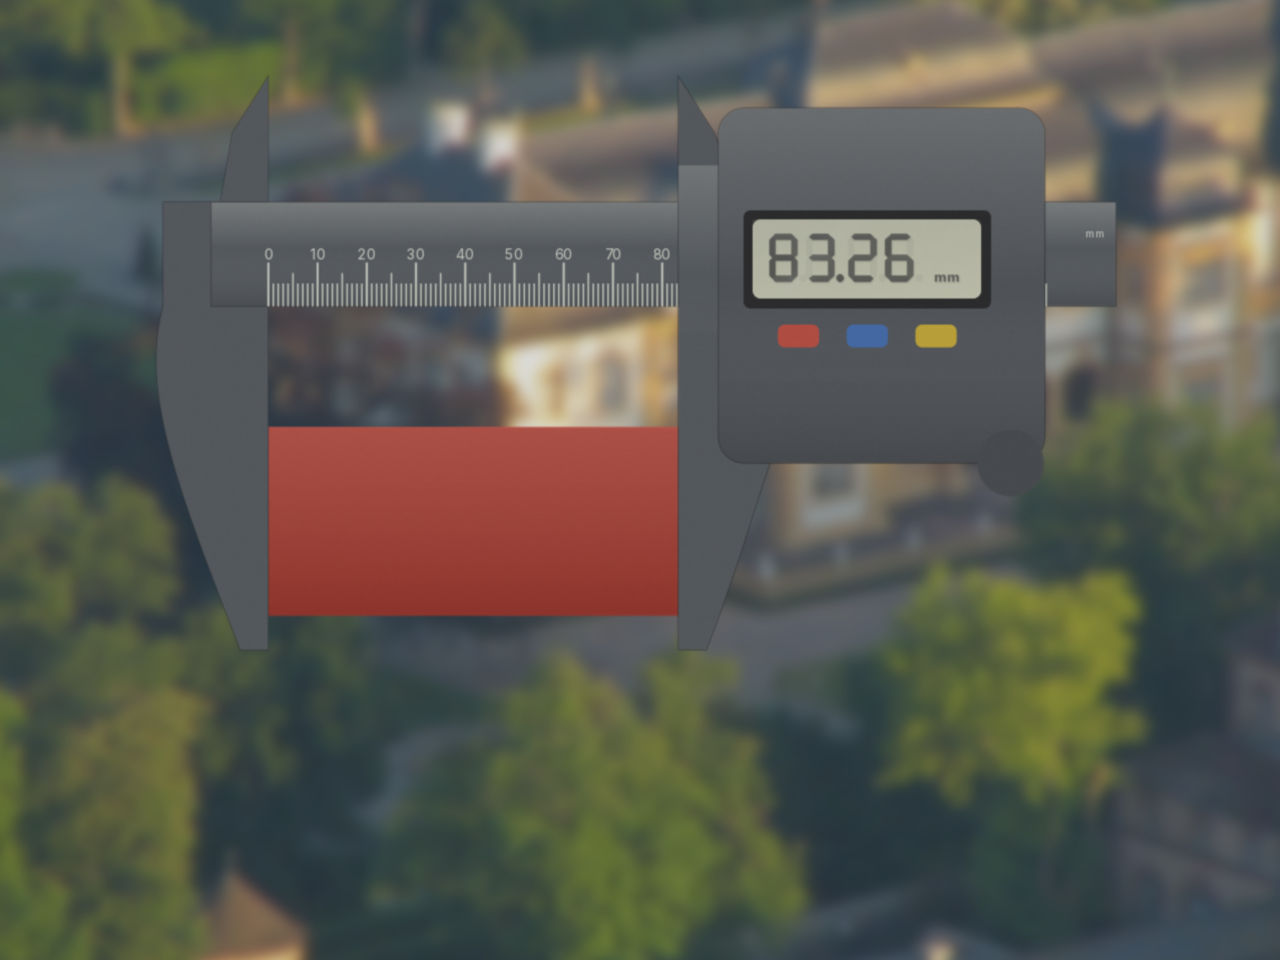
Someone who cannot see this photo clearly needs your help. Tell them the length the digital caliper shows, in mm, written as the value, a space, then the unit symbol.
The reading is 83.26 mm
